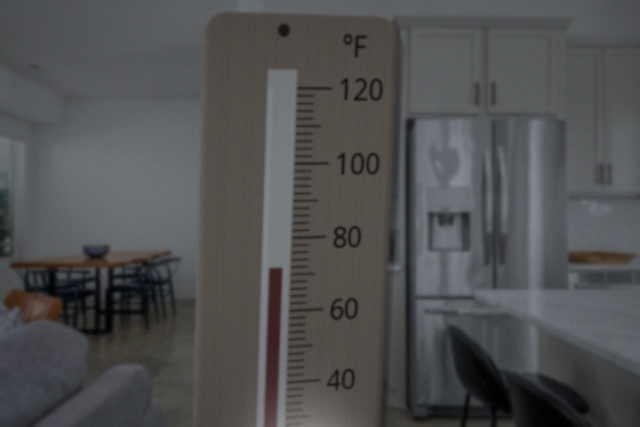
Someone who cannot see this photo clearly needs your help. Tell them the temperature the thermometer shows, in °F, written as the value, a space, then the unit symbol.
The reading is 72 °F
